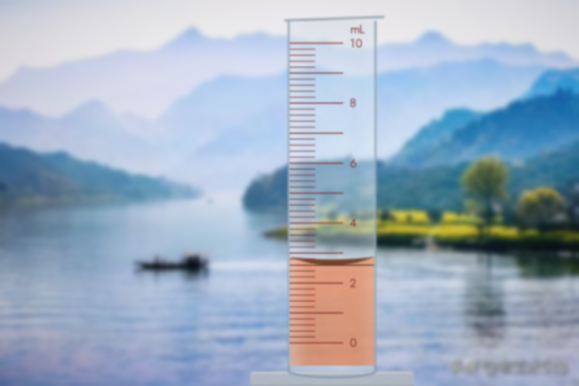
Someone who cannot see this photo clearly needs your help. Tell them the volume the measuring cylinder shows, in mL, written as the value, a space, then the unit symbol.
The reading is 2.6 mL
